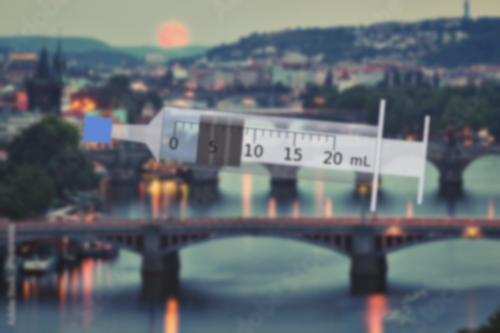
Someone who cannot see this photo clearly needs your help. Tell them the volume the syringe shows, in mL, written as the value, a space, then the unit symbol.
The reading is 3 mL
